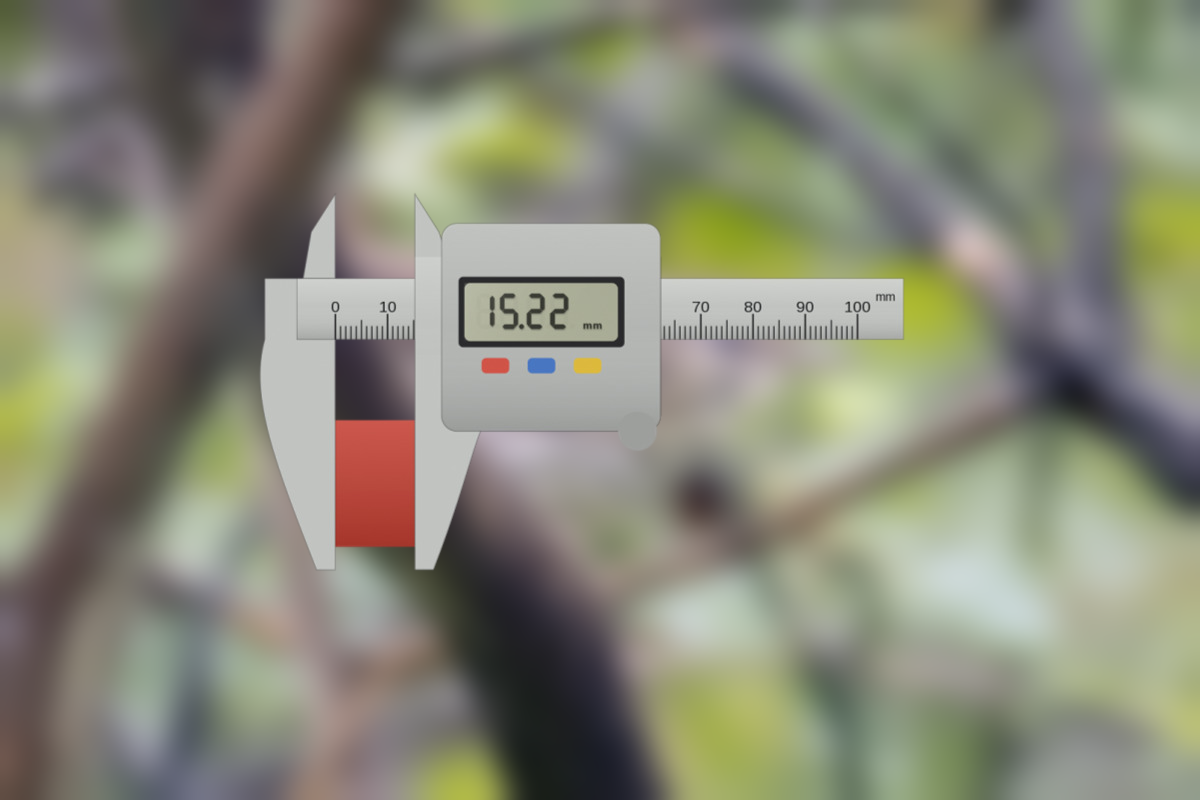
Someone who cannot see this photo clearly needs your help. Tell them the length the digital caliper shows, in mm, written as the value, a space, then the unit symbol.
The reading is 15.22 mm
